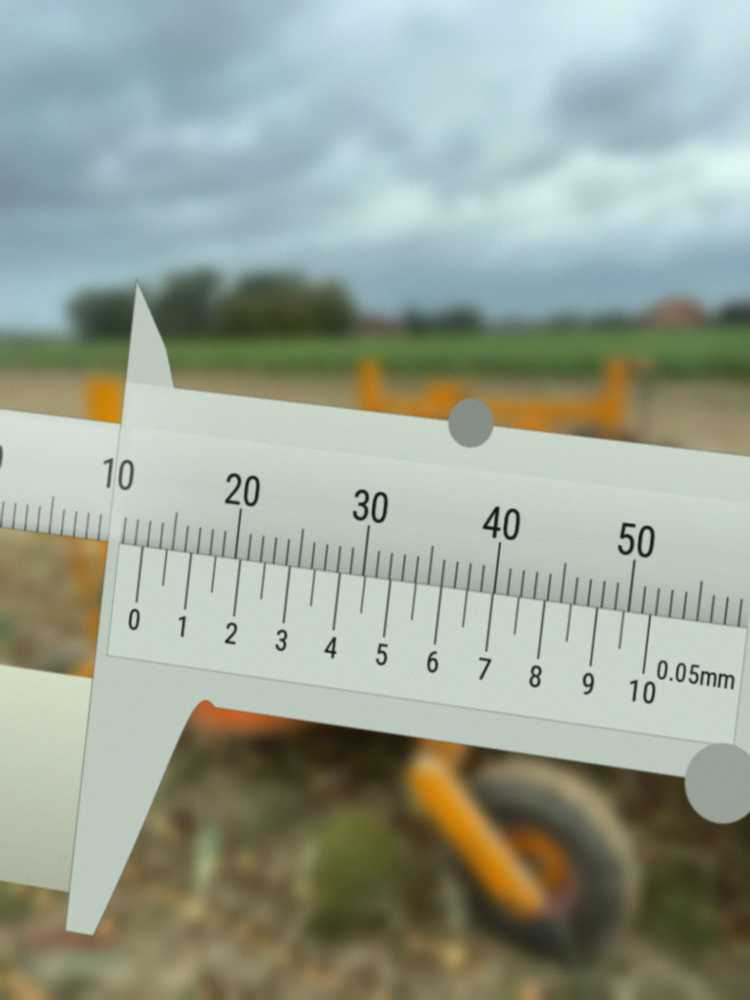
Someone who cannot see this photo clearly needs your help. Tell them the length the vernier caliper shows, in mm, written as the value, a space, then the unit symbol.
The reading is 12.6 mm
